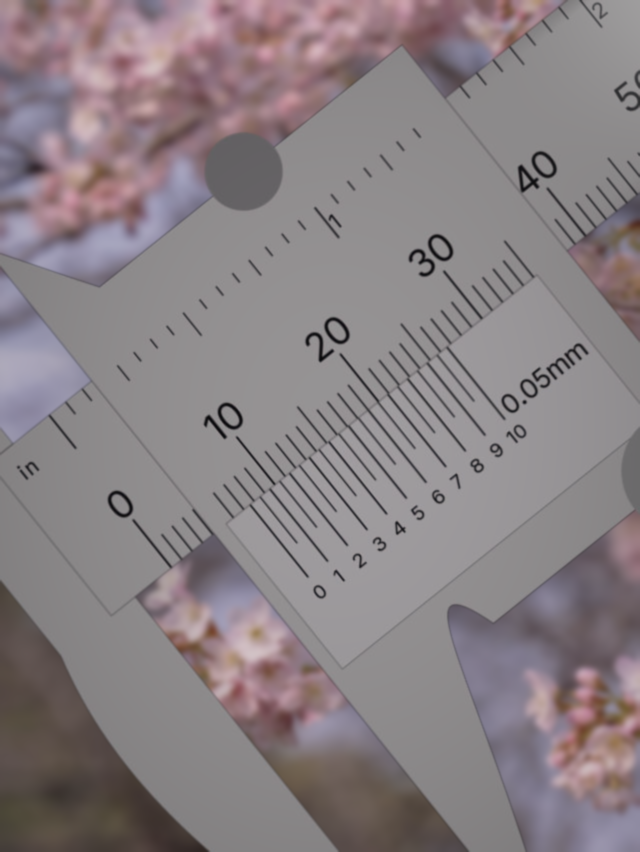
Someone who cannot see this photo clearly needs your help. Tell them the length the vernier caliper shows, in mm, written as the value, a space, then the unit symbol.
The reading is 7.6 mm
